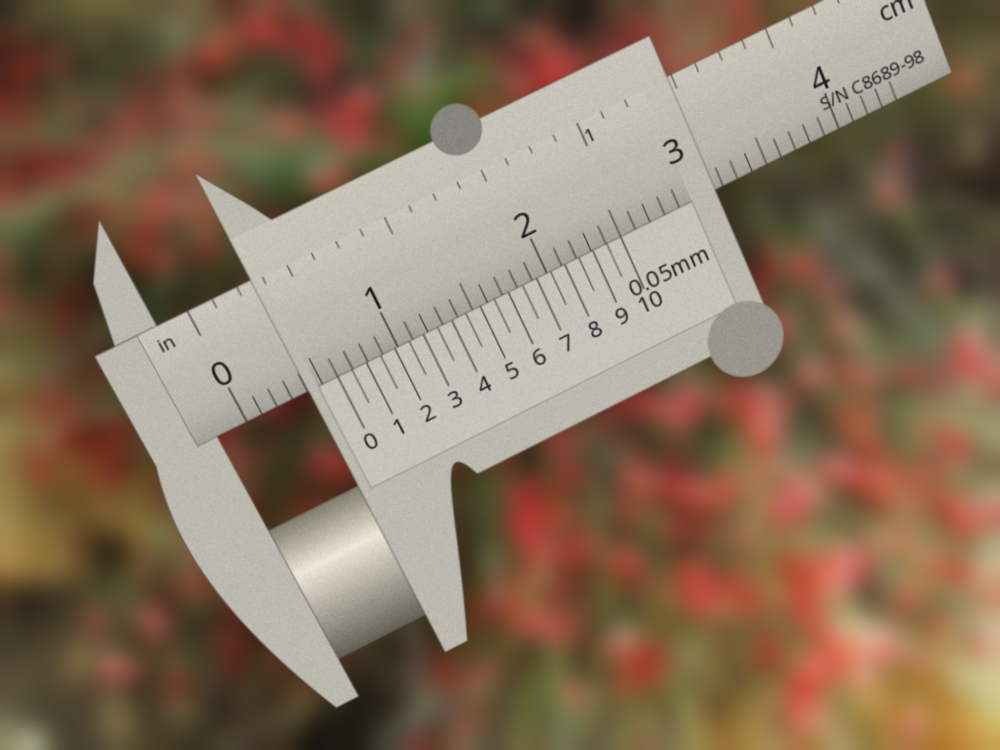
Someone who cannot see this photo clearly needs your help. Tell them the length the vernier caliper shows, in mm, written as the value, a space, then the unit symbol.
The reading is 6.0 mm
